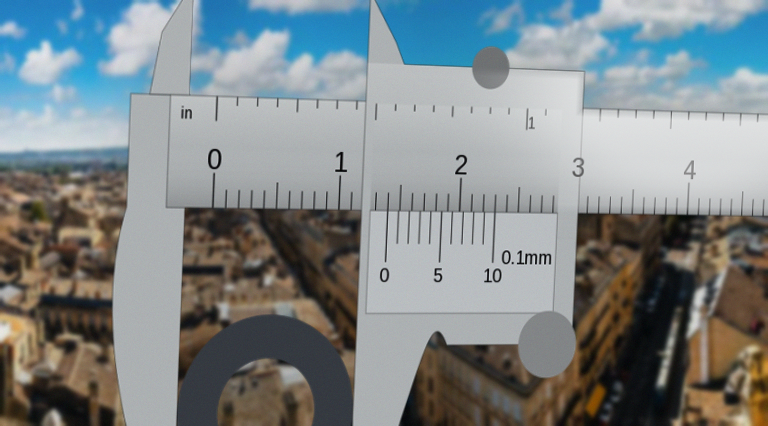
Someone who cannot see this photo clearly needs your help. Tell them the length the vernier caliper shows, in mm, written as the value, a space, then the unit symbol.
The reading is 14.0 mm
